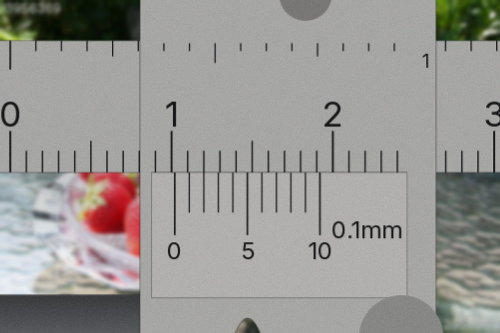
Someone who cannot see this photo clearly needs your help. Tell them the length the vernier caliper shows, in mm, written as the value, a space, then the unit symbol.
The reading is 10.2 mm
